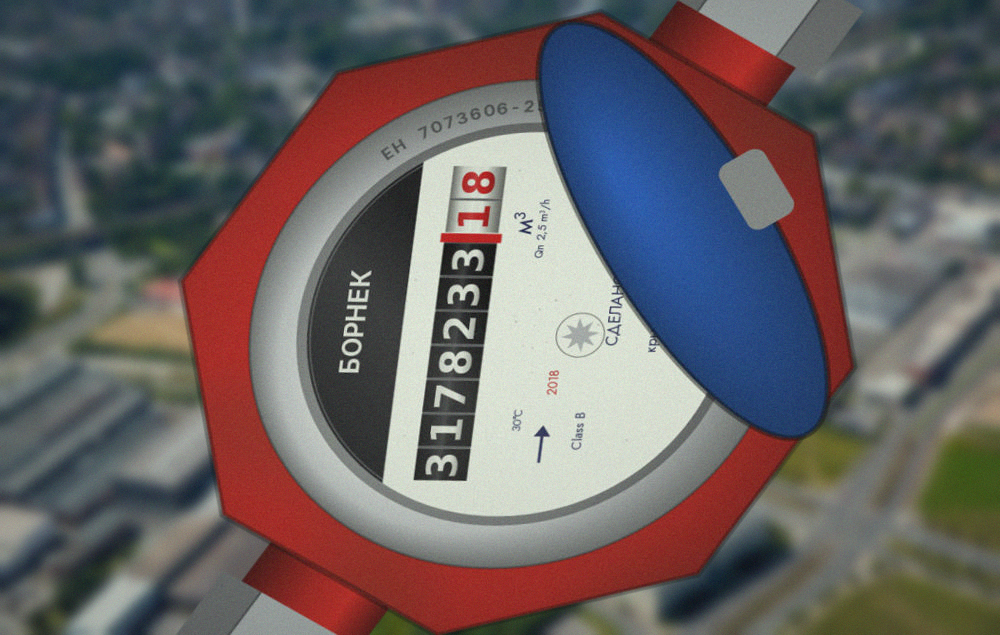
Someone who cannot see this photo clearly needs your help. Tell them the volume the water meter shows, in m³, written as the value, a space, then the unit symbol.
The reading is 3178233.18 m³
